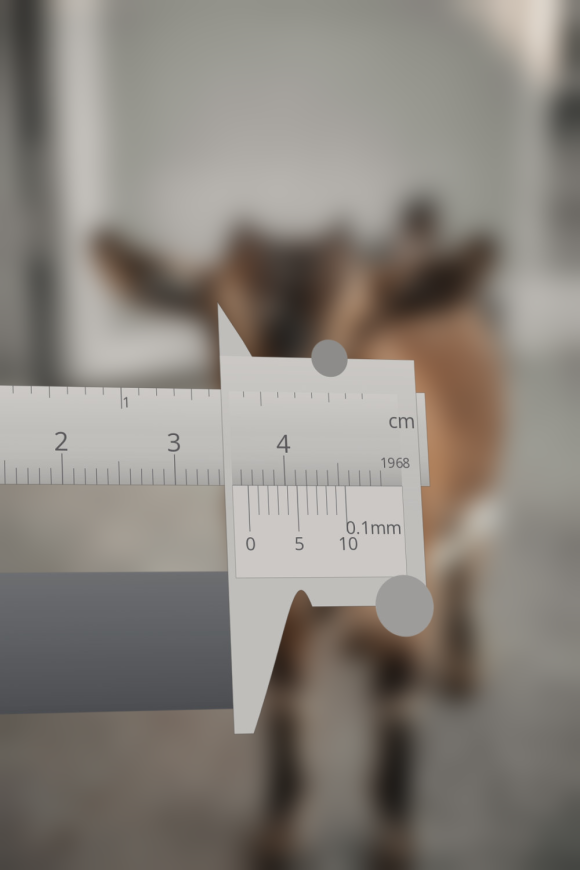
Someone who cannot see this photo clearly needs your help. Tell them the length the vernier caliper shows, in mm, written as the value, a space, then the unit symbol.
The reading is 36.6 mm
